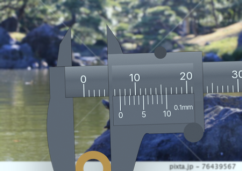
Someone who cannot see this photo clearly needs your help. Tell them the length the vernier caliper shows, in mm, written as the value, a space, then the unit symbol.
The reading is 7.0 mm
